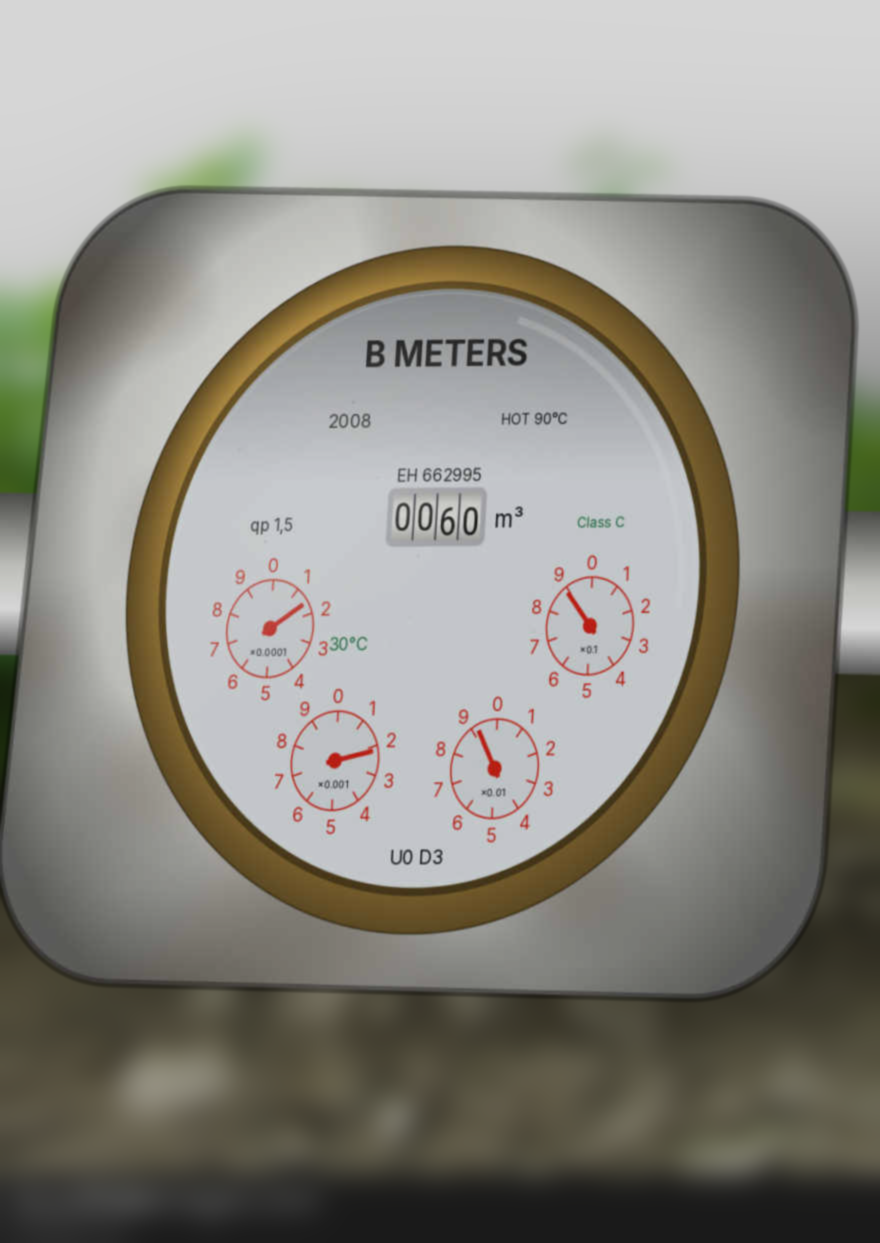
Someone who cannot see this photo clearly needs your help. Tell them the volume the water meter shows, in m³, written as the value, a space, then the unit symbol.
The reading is 59.8921 m³
